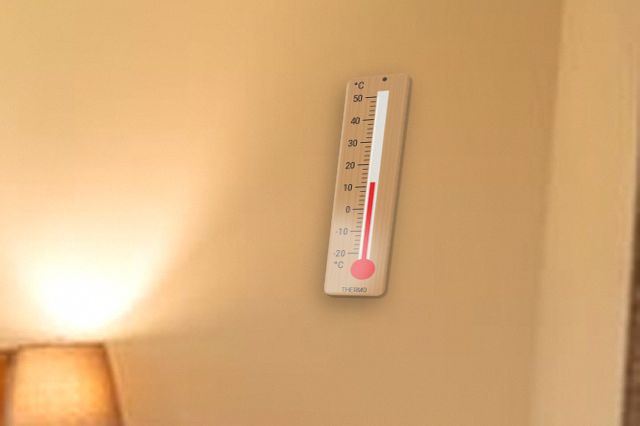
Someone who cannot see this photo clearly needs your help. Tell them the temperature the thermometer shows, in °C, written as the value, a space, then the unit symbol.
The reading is 12 °C
